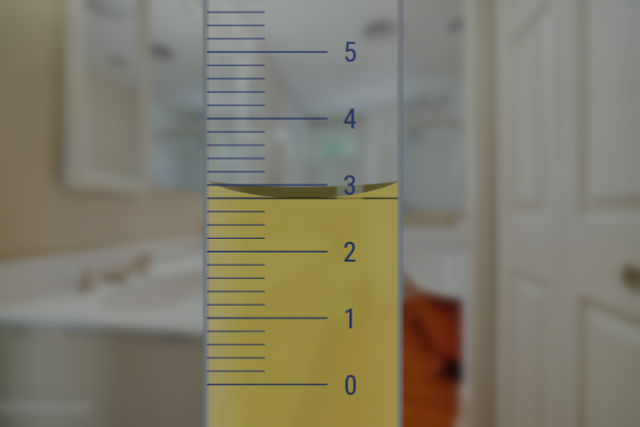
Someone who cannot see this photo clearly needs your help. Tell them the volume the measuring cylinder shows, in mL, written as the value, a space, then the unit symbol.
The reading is 2.8 mL
